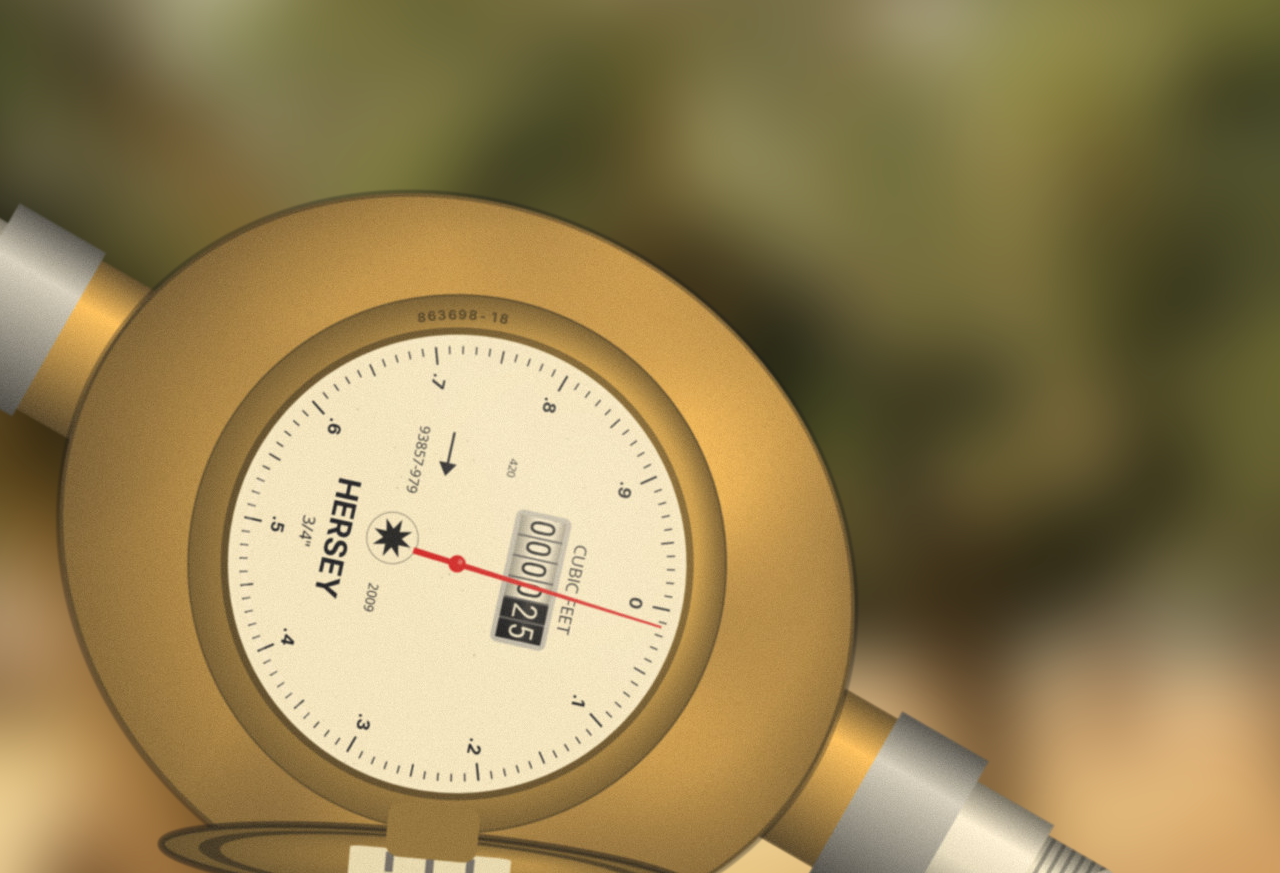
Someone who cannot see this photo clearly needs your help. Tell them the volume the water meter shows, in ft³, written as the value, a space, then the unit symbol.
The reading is 25.01 ft³
